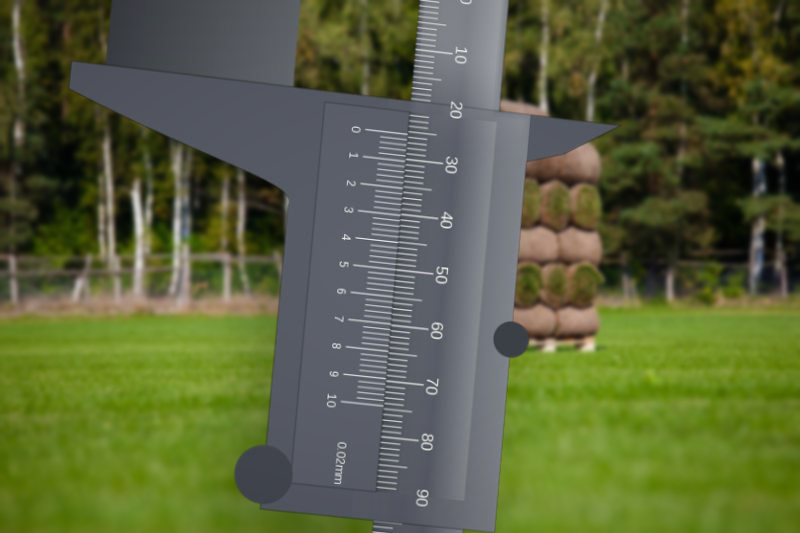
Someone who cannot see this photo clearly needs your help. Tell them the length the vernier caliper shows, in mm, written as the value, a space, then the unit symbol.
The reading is 25.5 mm
